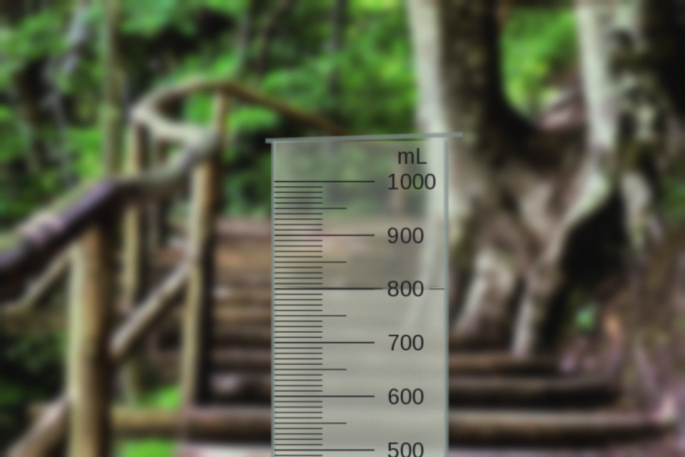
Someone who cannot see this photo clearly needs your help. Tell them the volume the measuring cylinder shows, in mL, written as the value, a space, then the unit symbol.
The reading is 800 mL
